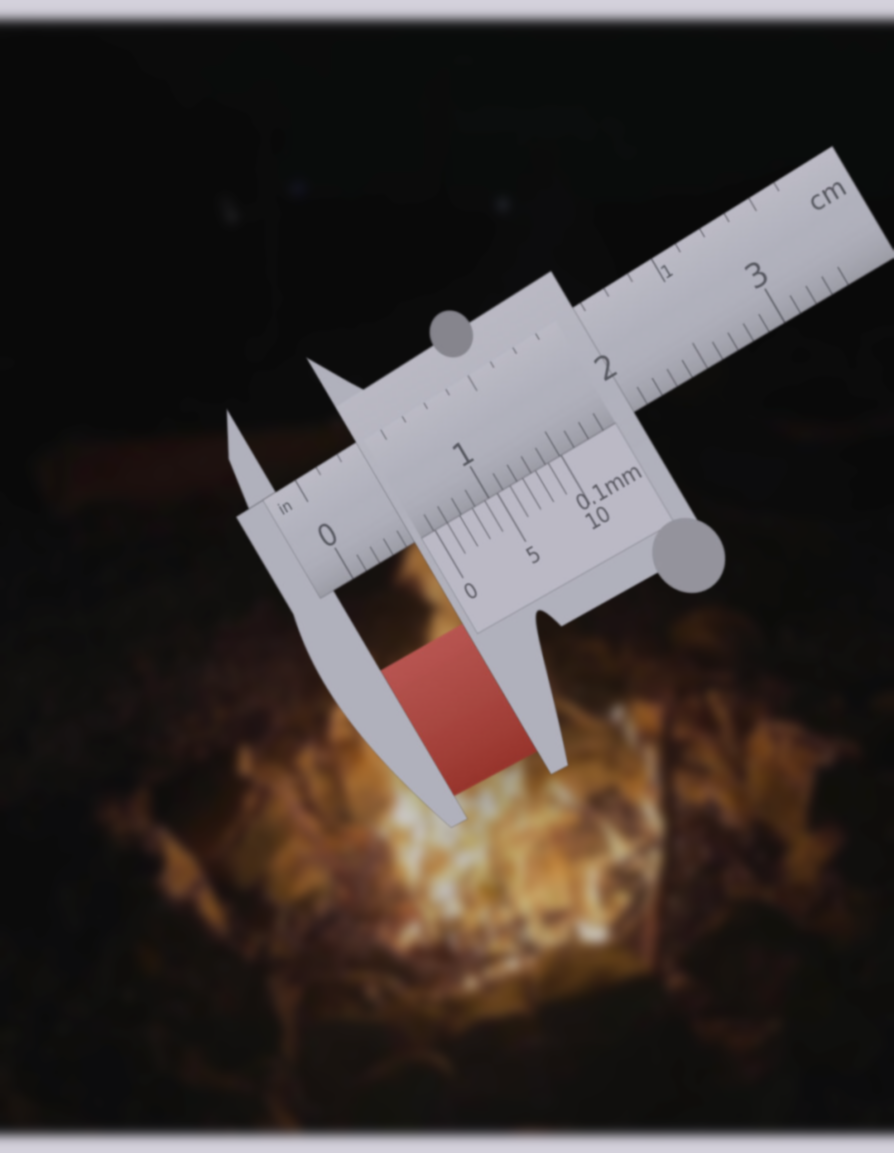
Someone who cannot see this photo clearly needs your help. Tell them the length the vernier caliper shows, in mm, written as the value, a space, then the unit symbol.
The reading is 6.1 mm
